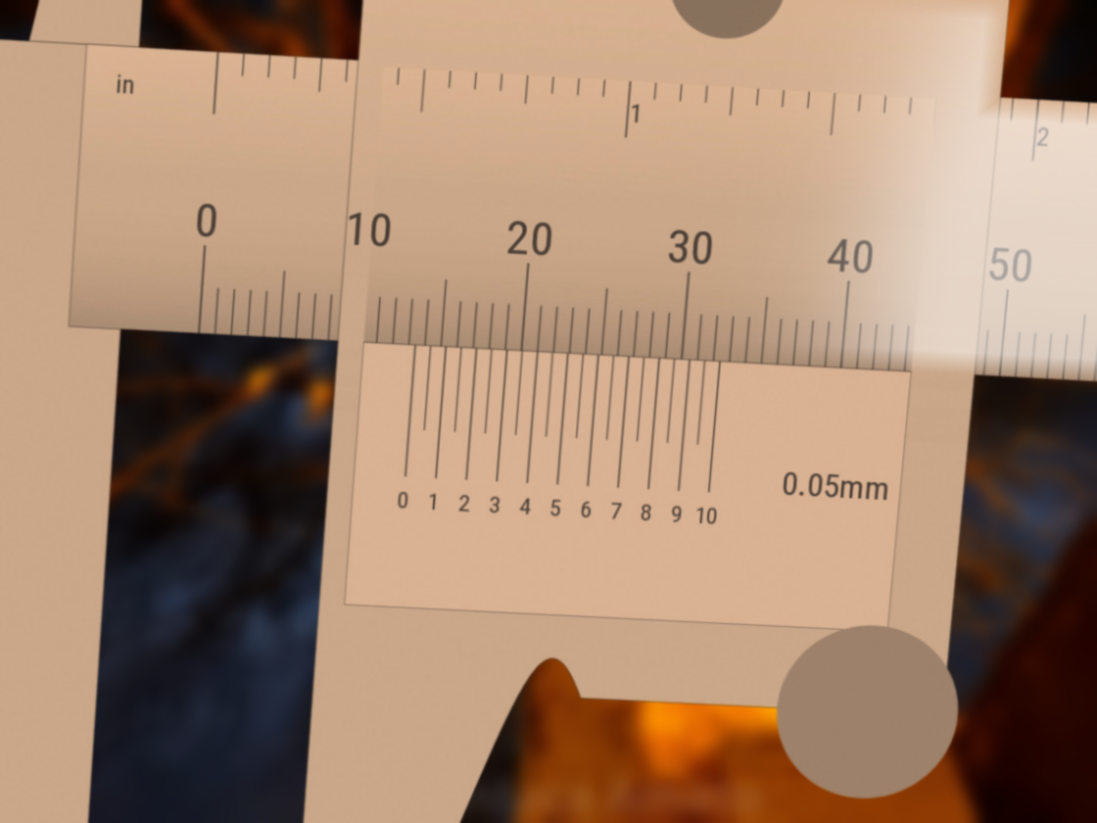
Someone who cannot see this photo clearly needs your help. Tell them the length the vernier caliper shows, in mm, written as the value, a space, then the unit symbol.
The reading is 13.4 mm
